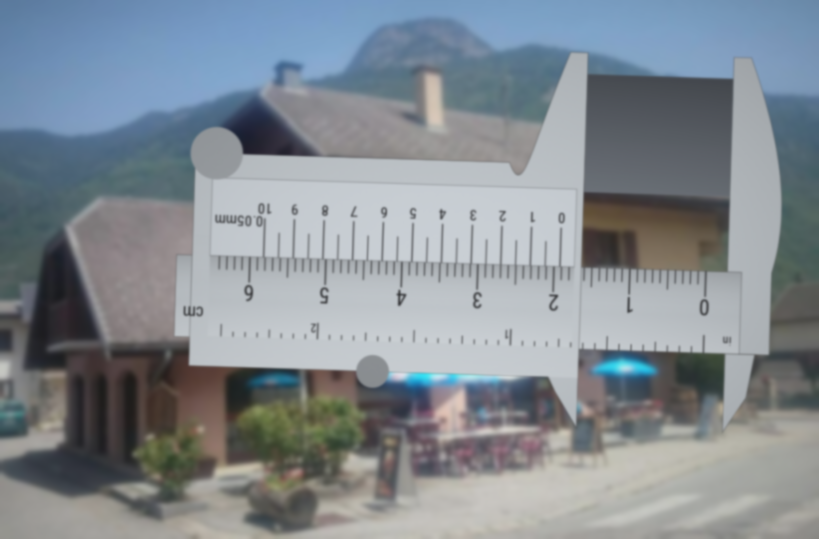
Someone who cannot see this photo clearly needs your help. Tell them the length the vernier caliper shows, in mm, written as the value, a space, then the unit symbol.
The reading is 19.2 mm
